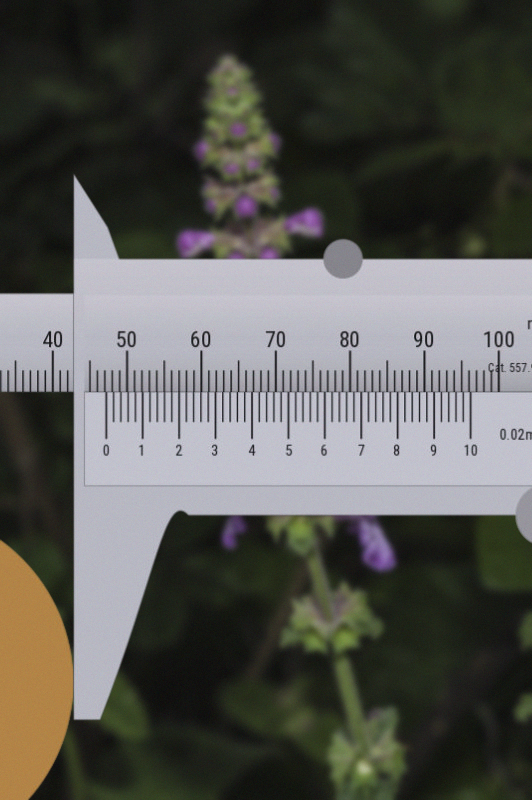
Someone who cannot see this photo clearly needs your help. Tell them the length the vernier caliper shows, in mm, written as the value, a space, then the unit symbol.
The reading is 47.2 mm
